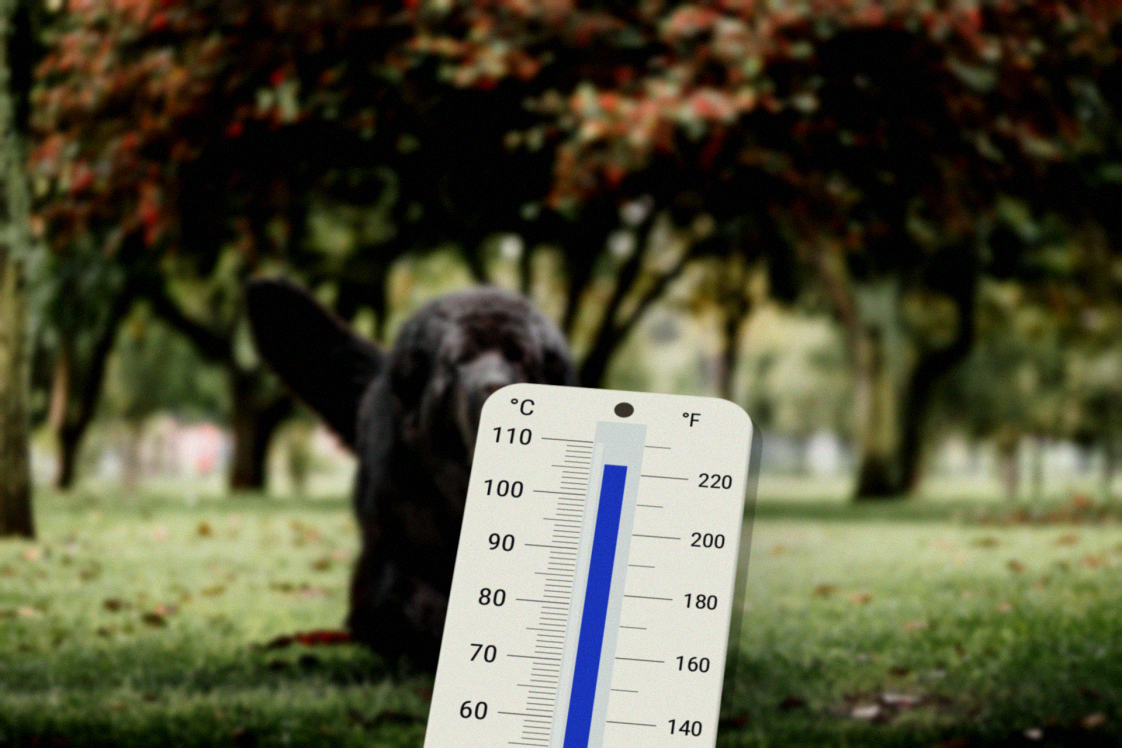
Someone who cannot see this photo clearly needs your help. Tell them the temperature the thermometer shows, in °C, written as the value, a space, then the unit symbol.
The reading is 106 °C
